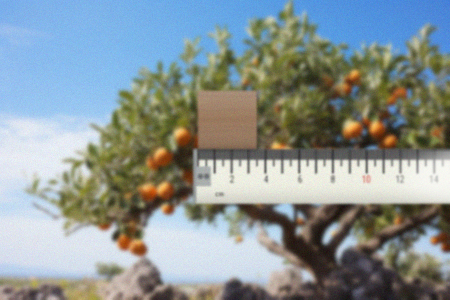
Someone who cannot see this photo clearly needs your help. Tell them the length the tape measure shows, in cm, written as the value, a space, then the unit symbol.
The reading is 3.5 cm
